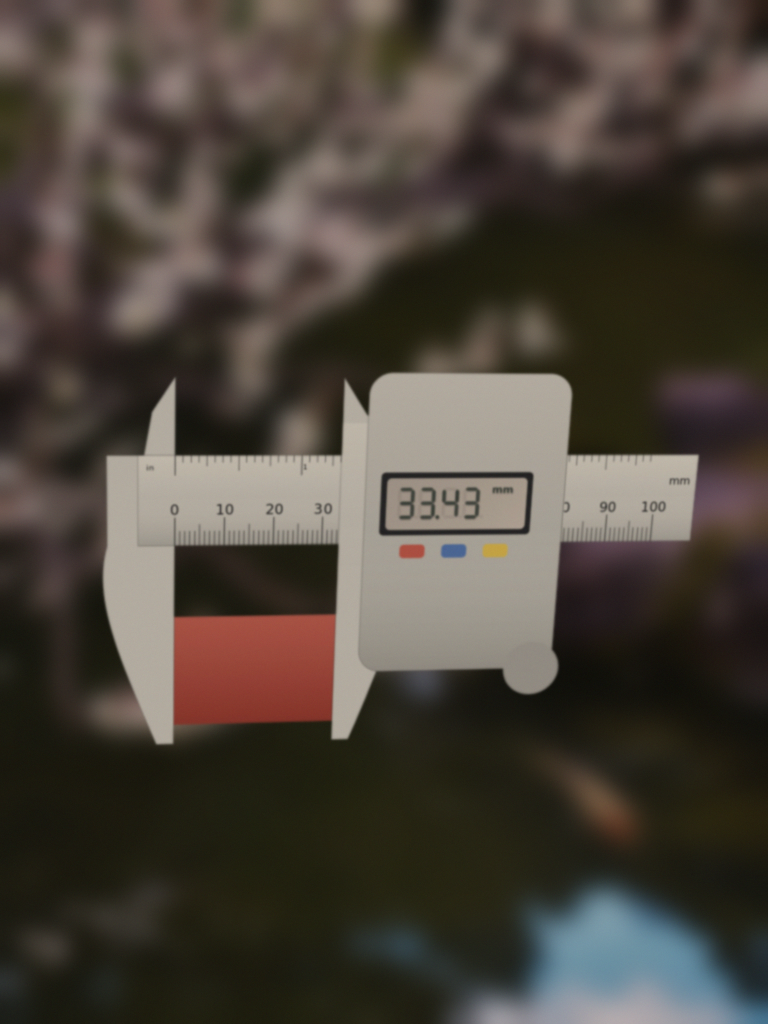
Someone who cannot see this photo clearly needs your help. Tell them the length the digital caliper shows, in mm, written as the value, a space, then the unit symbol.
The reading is 33.43 mm
